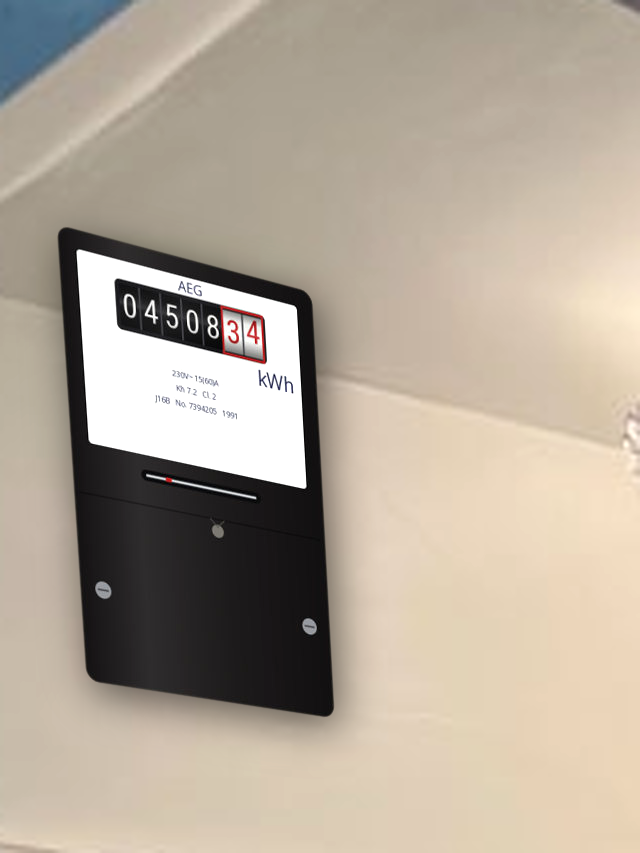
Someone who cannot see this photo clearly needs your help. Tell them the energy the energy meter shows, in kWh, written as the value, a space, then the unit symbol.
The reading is 4508.34 kWh
